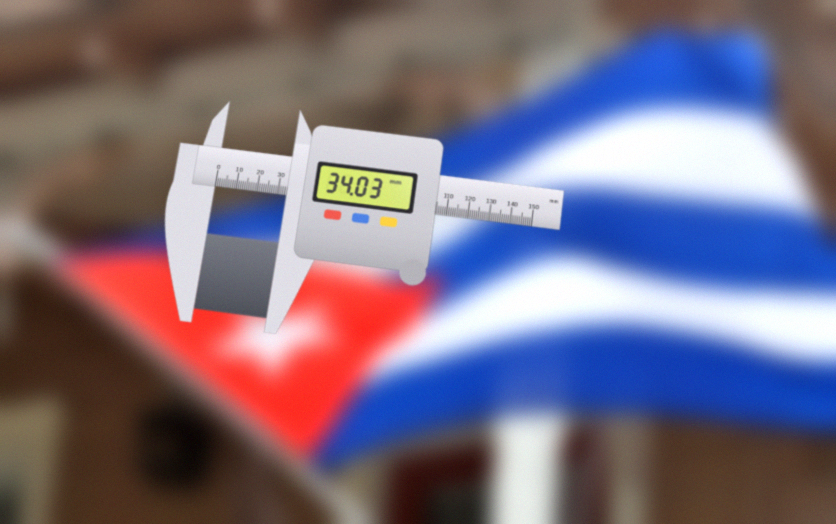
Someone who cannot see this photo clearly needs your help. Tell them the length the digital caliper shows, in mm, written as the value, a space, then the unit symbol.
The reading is 34.03 mm
